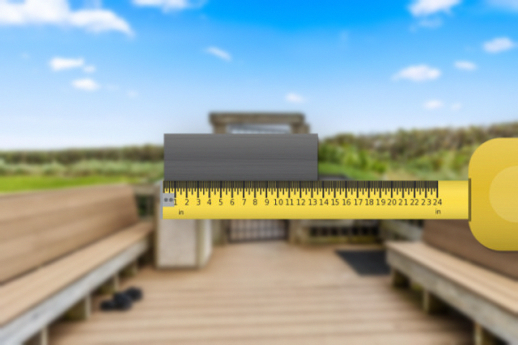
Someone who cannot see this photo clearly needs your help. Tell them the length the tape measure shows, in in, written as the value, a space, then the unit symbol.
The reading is 13.5 in
